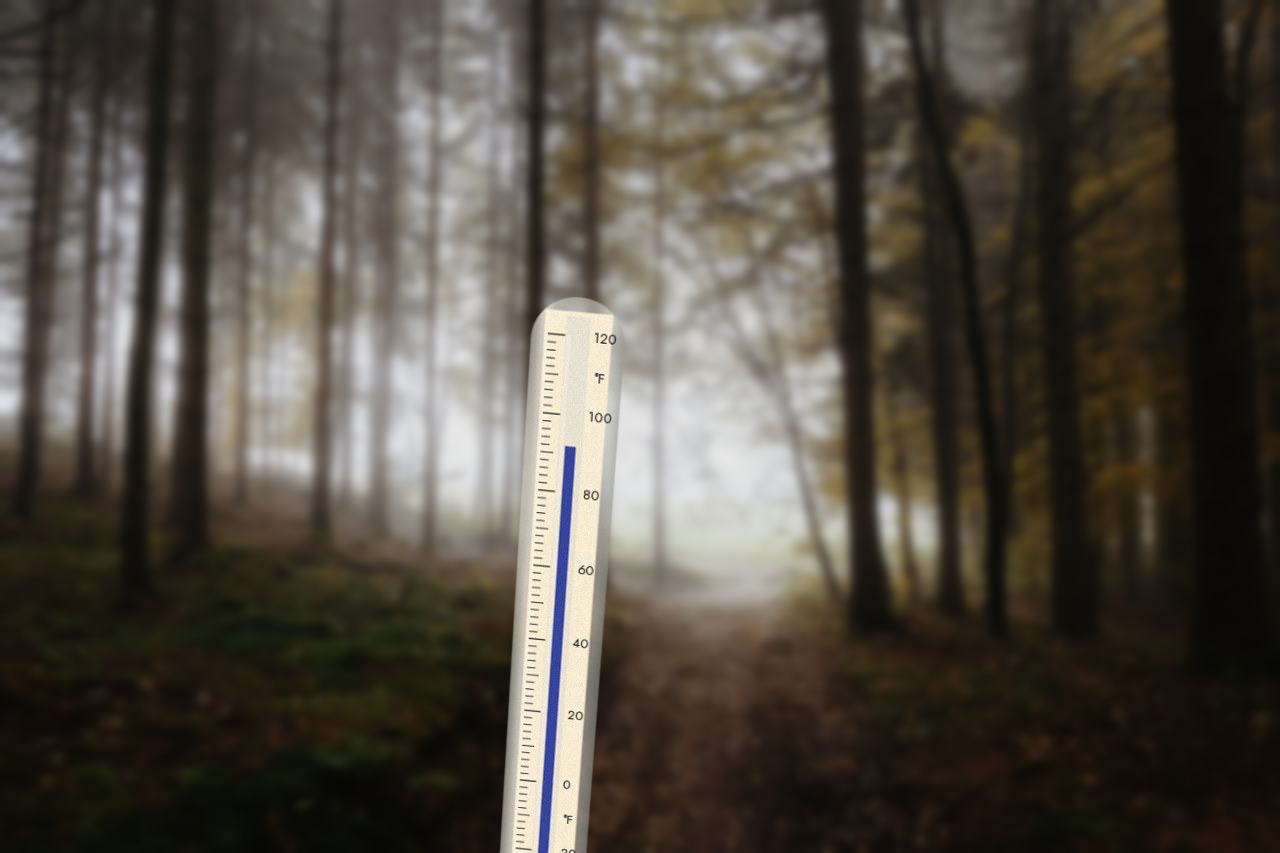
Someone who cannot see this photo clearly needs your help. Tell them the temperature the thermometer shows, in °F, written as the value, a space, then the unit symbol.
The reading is 92 °F
